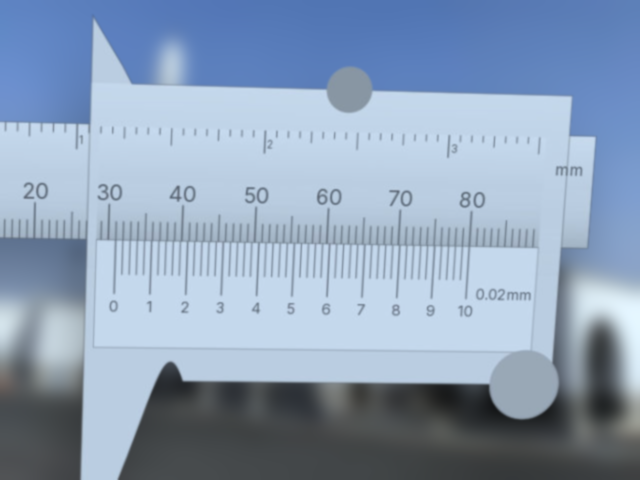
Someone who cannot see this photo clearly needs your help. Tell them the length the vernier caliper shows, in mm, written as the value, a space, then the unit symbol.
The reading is 31.0 mm
